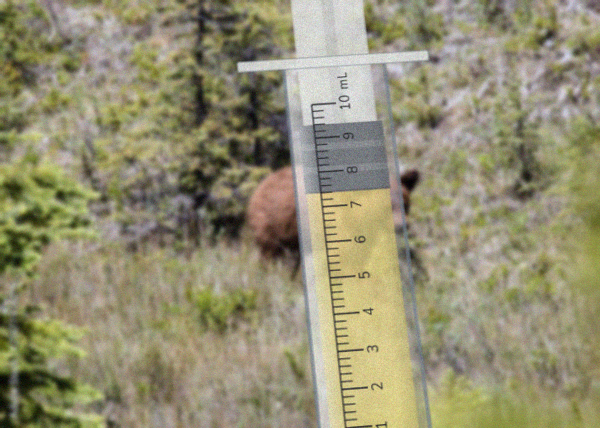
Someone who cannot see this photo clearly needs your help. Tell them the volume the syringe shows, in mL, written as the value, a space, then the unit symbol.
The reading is 7.4 mL
